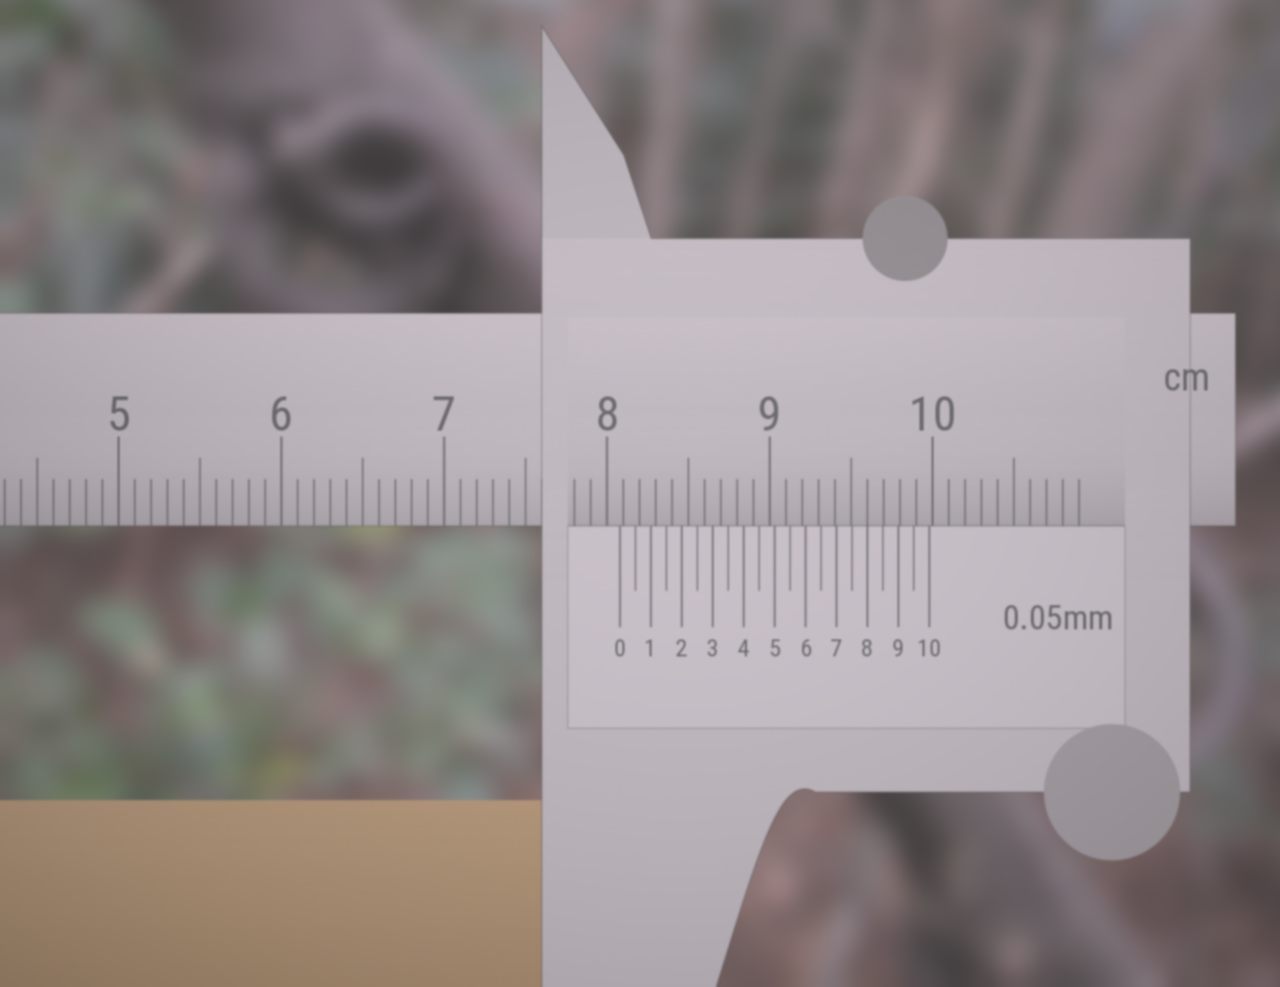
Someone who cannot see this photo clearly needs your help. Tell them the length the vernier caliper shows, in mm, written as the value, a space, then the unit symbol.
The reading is 80.8 mm
